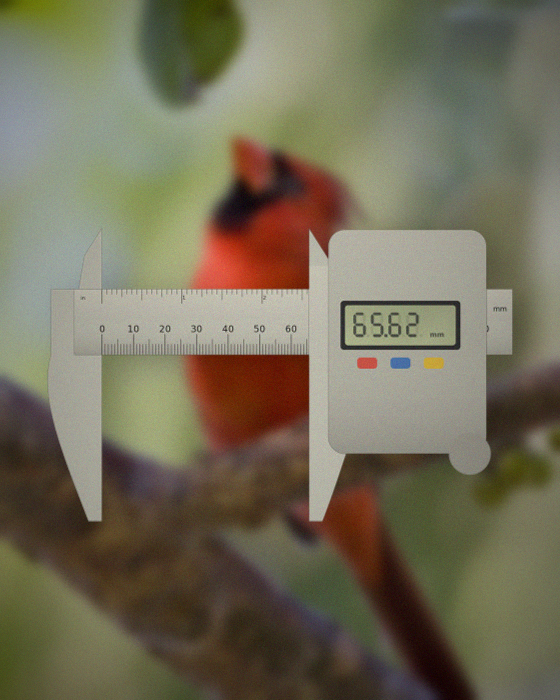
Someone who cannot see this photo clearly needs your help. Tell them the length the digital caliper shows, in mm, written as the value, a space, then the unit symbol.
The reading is 65.62 mm
